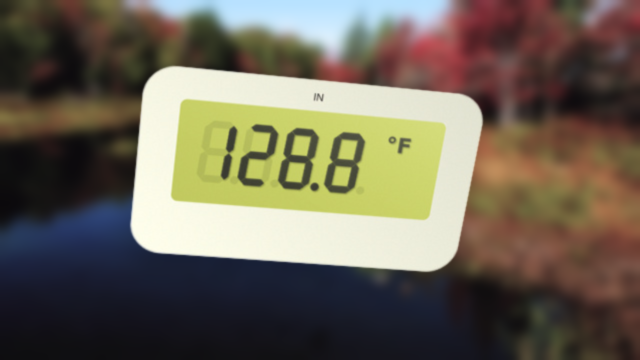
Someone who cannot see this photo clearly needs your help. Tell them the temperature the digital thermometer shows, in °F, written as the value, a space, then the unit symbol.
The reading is 128.8 °F
